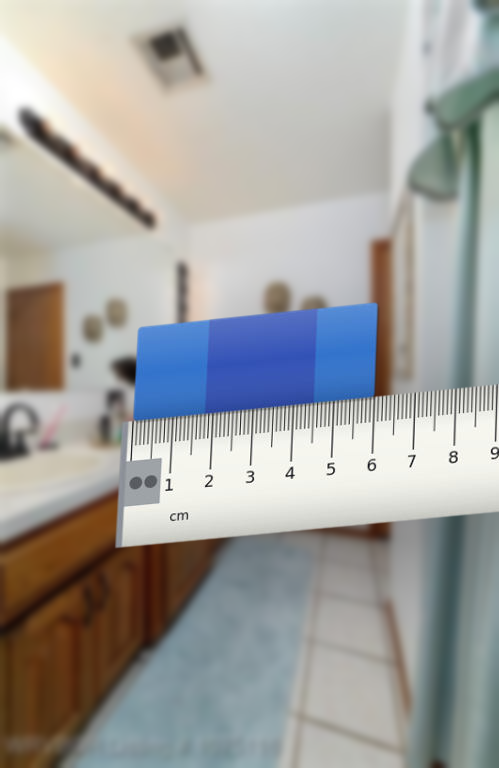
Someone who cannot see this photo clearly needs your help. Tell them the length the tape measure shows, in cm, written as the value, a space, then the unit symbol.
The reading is 6 cm
